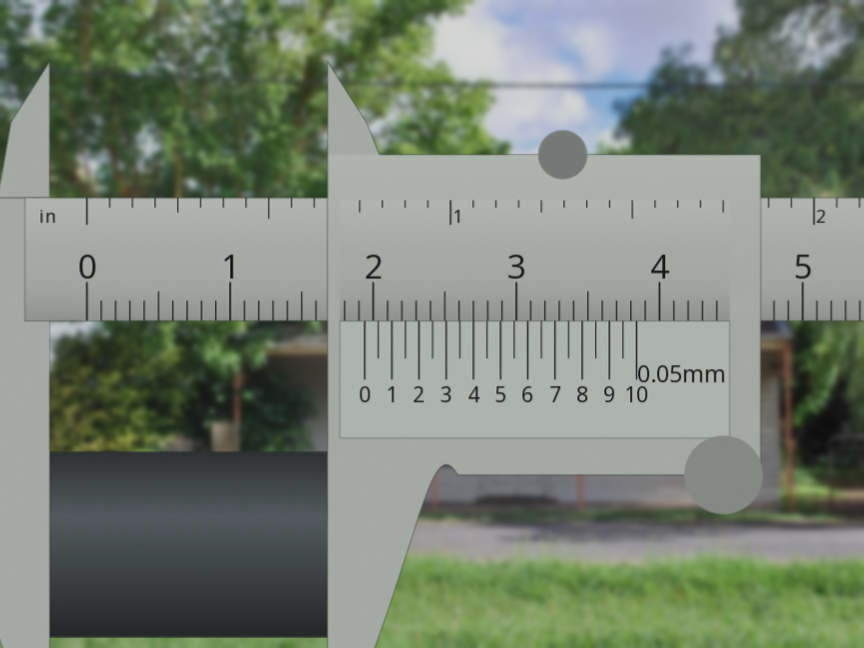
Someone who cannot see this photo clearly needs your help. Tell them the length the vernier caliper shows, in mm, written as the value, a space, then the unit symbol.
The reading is 19.4 mm
